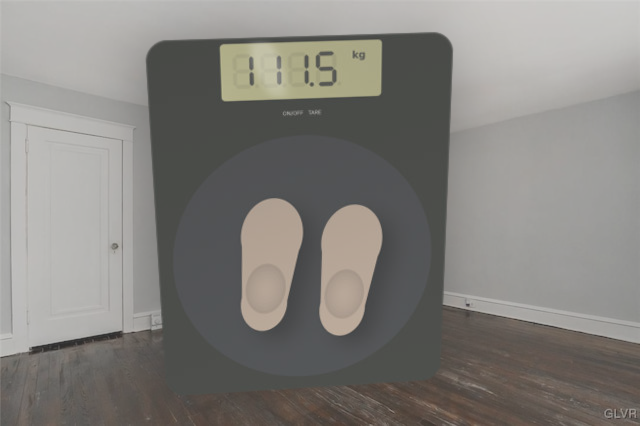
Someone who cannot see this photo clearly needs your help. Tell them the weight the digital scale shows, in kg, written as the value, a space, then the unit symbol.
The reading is 111.5 kg
